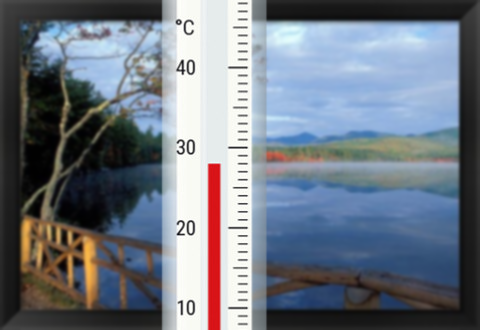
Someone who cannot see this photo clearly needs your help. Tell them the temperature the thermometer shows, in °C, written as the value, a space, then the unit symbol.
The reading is 28 °C
